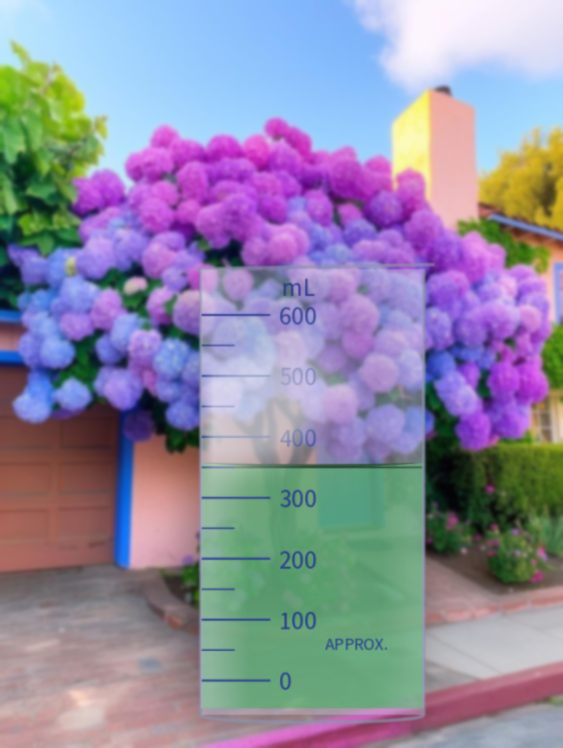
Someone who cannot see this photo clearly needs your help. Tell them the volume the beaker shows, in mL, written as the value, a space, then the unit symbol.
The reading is 350 mL
